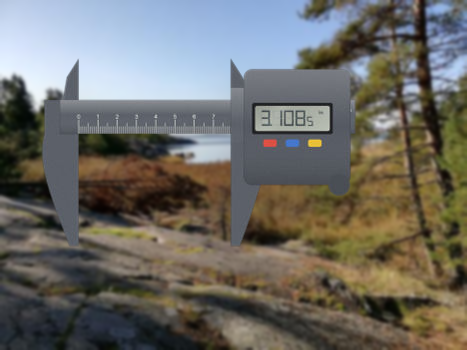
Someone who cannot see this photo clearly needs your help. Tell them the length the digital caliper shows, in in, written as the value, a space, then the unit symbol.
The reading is 3.1085 in
